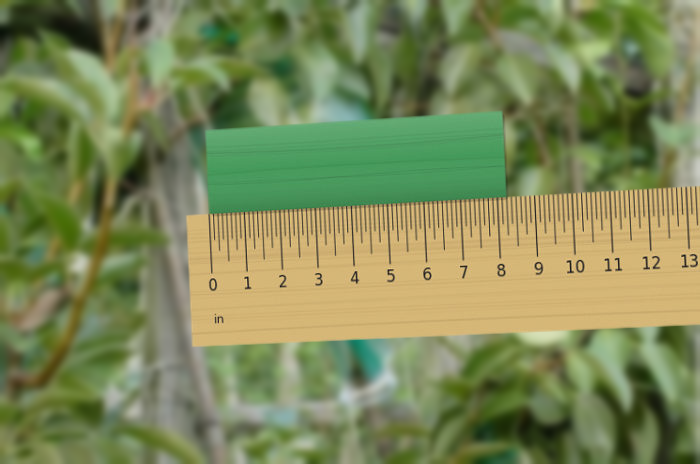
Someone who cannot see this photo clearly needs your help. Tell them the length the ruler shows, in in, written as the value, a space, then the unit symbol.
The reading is 8.25 in
